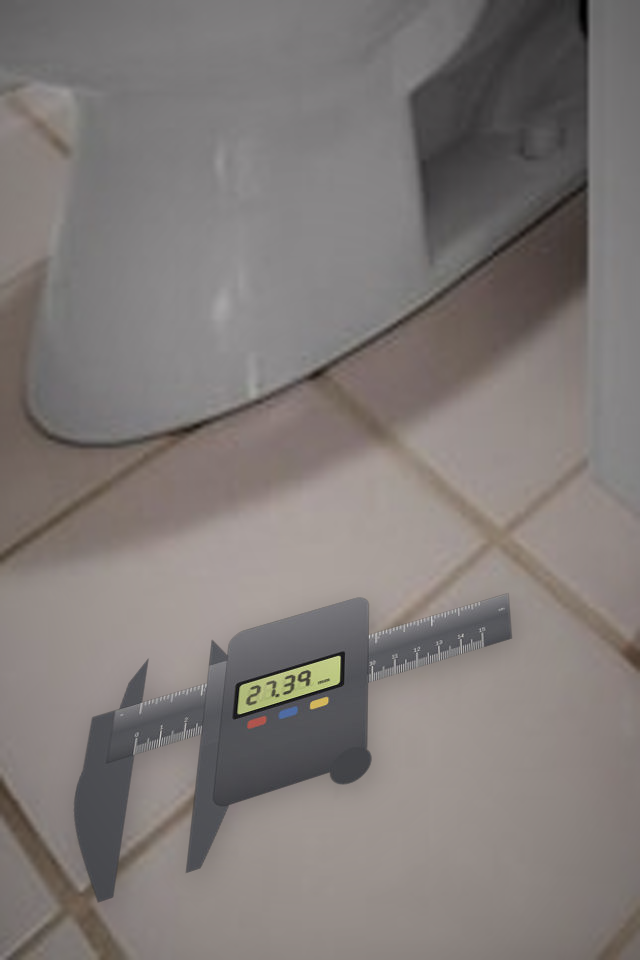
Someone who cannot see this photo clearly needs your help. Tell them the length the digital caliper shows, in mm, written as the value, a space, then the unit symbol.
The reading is 27.39 mm
